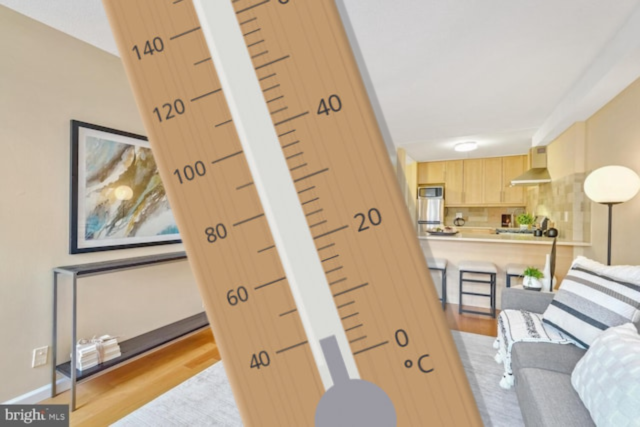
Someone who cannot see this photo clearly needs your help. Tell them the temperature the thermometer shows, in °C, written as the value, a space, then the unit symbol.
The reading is 4 °C
